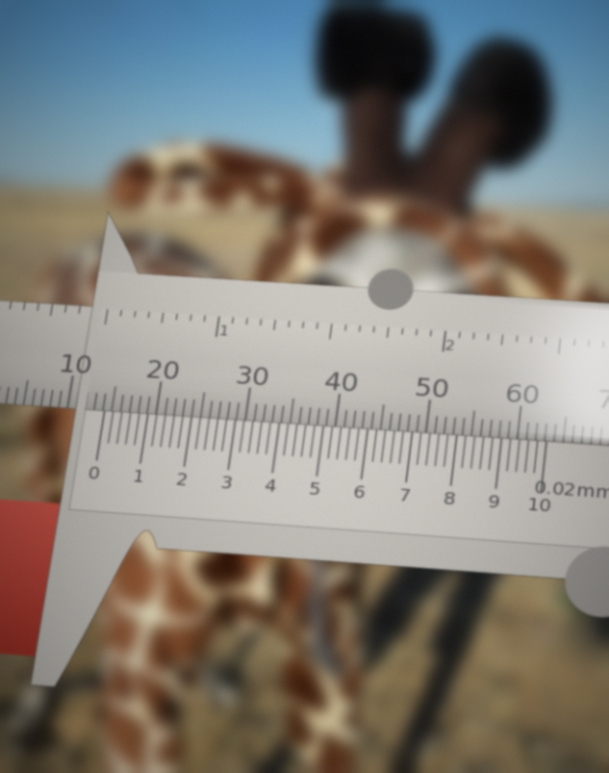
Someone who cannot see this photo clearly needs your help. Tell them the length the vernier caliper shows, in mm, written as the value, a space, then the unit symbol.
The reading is 14.2 mm
